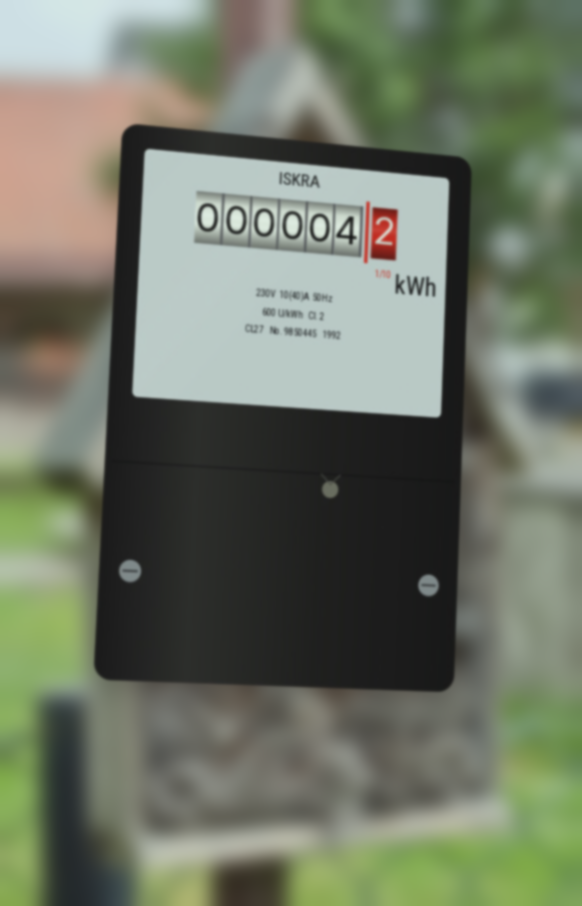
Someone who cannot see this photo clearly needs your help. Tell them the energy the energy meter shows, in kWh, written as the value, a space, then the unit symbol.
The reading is 4.2 kWh
